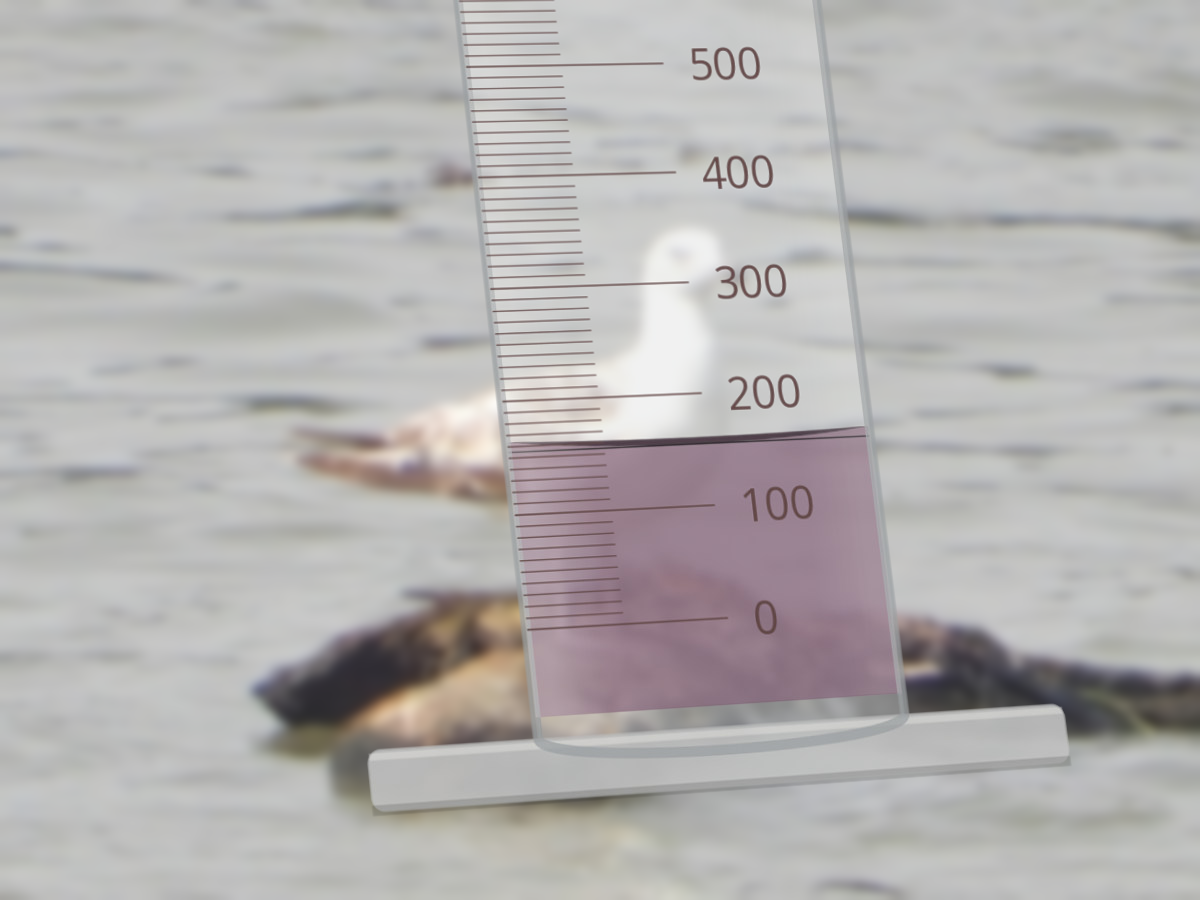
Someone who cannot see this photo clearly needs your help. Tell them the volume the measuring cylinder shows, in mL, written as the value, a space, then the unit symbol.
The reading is 155 mL
